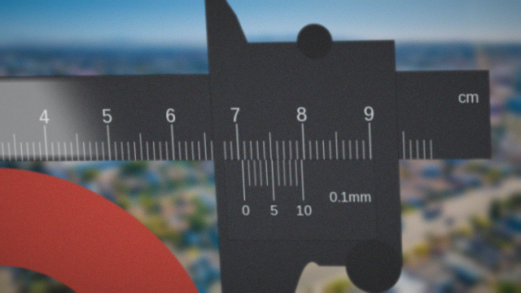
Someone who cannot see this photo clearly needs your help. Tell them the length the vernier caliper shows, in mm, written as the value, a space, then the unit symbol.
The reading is 70.6 mm
